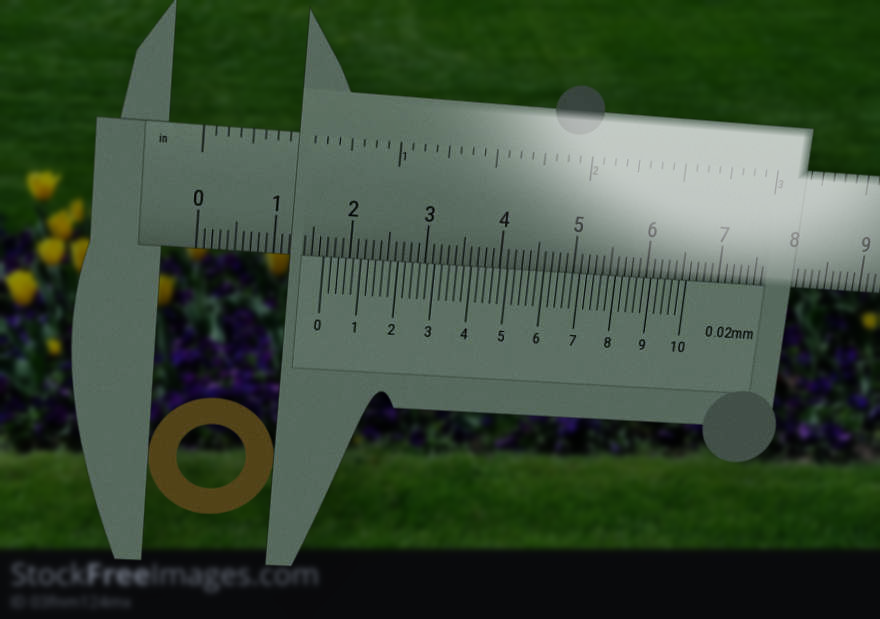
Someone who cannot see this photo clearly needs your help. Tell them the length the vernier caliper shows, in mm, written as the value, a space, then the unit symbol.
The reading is 16.6 mm
